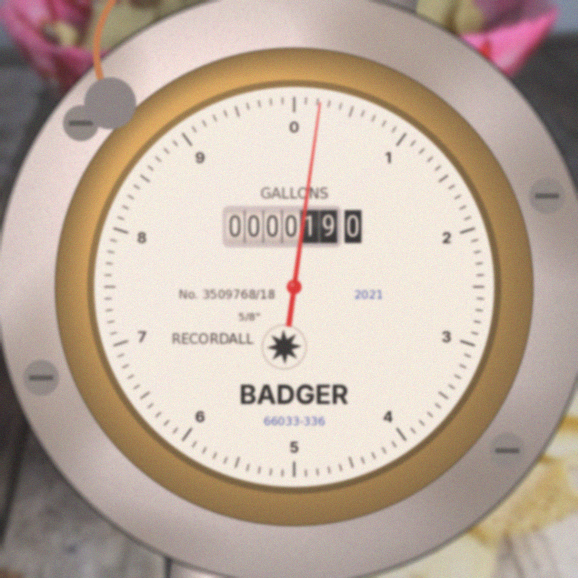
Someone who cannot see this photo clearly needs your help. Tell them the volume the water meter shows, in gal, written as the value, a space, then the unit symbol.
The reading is 190.2 gal
